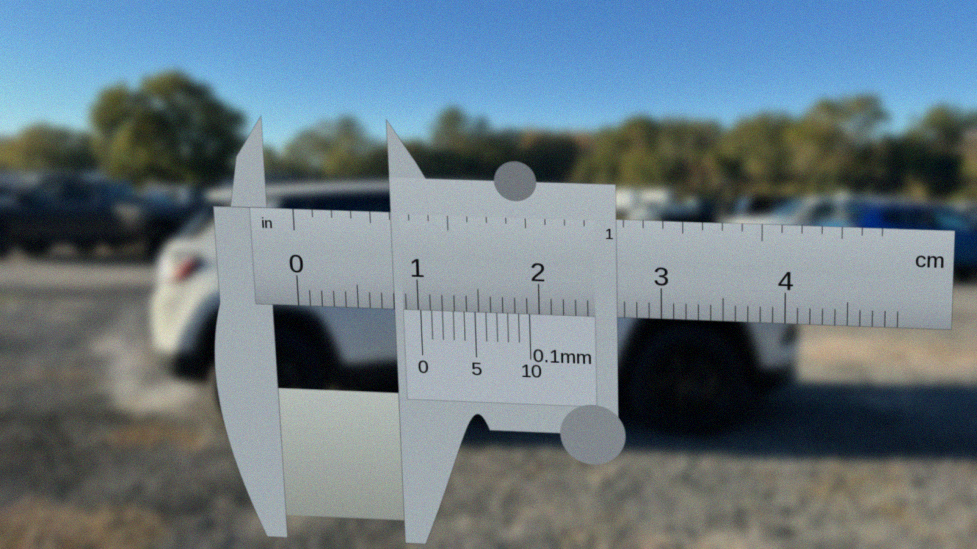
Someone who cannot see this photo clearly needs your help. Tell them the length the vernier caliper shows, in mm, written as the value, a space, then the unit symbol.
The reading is 10.2 mm
